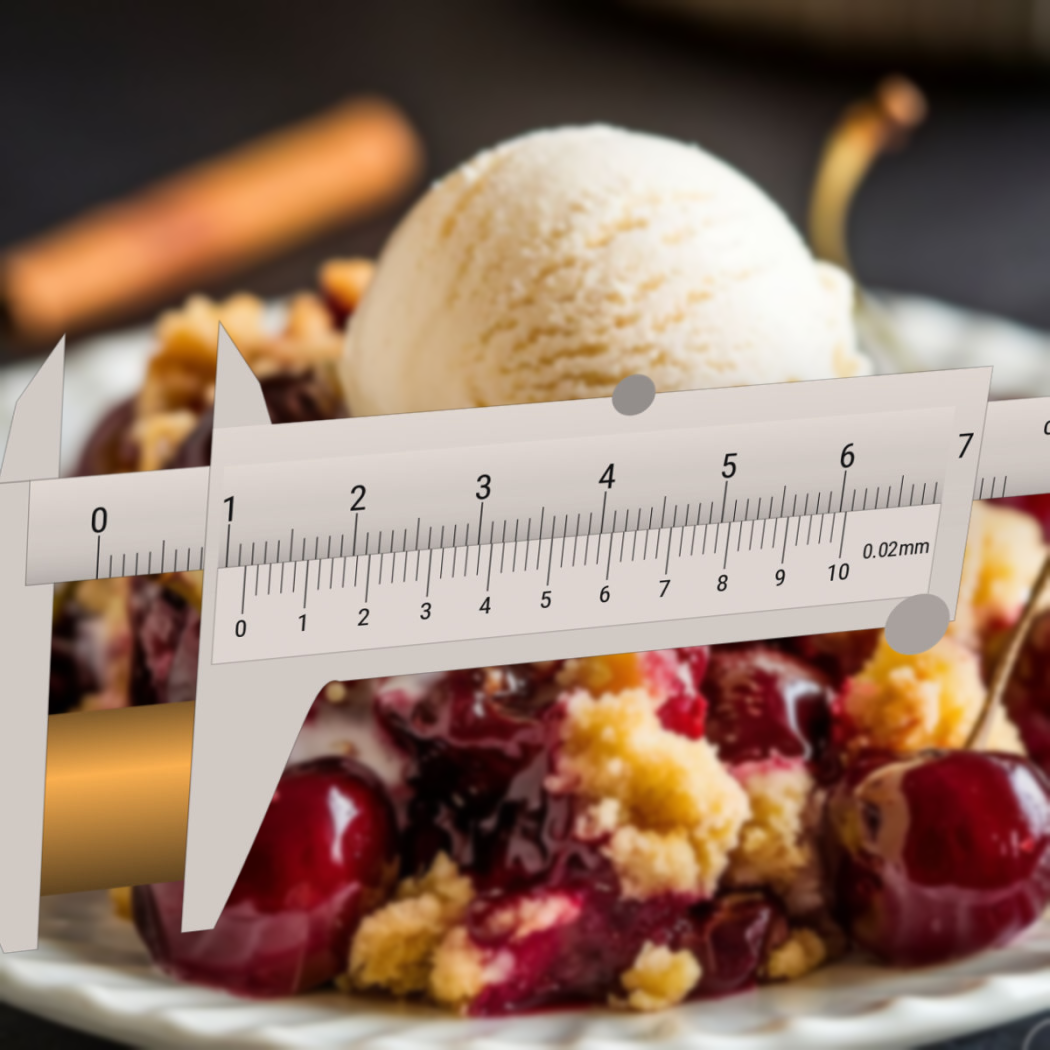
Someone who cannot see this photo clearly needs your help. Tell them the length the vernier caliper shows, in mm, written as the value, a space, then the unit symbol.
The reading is 11.5 mm
